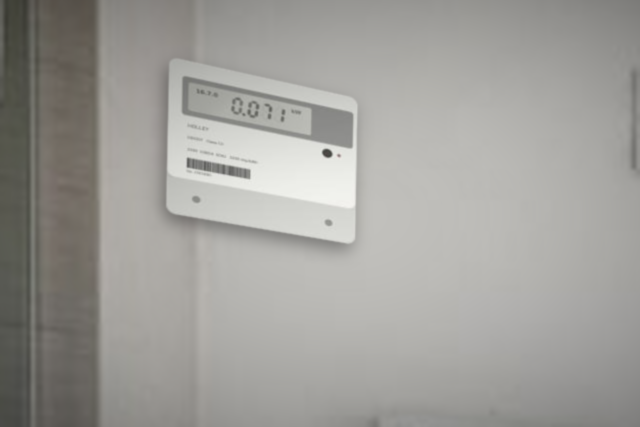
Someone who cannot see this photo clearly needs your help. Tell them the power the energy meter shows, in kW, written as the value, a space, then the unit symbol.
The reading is 0.071 kW
